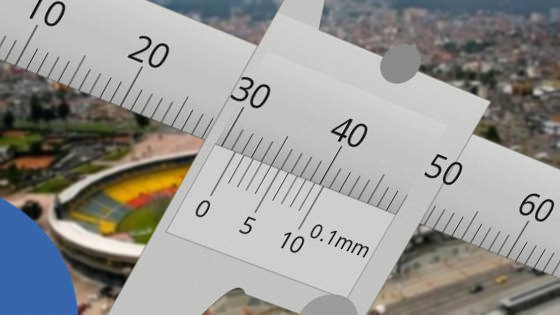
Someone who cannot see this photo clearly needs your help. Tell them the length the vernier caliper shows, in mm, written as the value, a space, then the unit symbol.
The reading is 31.4 mm
